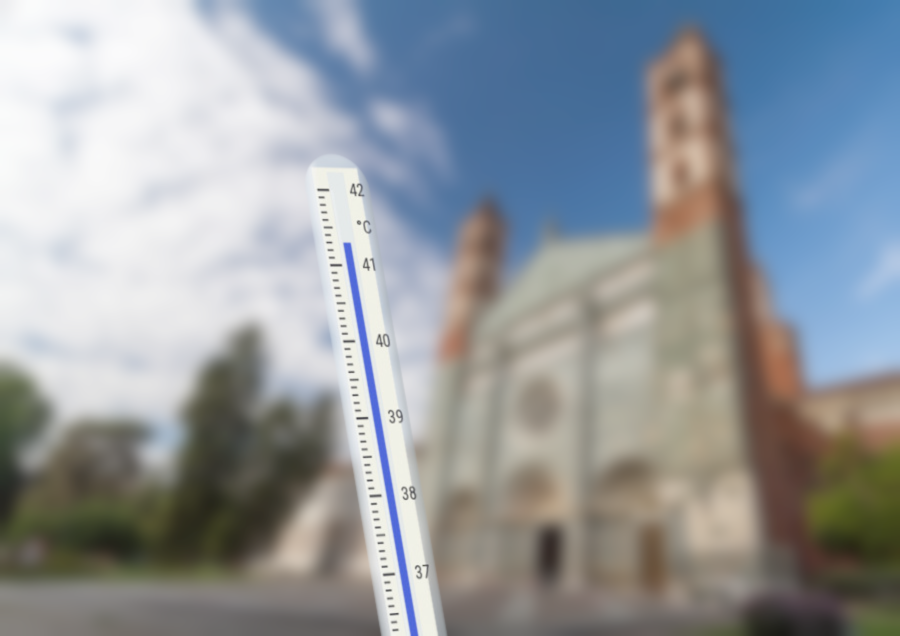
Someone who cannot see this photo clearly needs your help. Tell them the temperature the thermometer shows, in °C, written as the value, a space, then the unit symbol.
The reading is 41.3 °C
